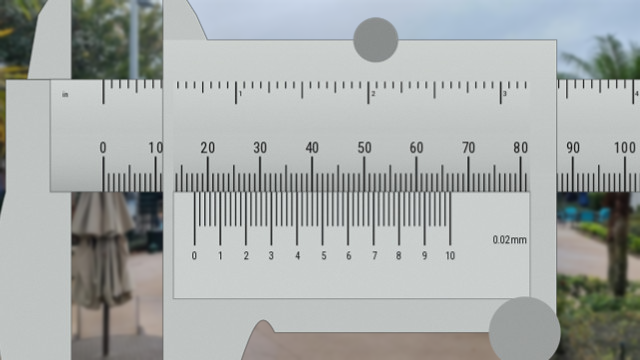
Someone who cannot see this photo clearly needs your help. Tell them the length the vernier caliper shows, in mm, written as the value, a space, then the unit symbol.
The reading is 17.5 mm
